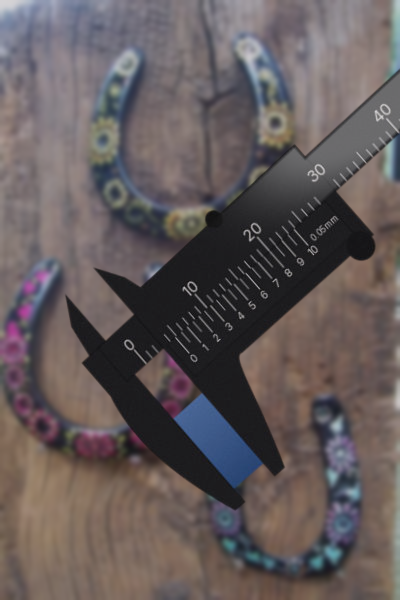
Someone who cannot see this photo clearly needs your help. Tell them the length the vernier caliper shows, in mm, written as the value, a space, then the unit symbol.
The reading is 4.8 mm
